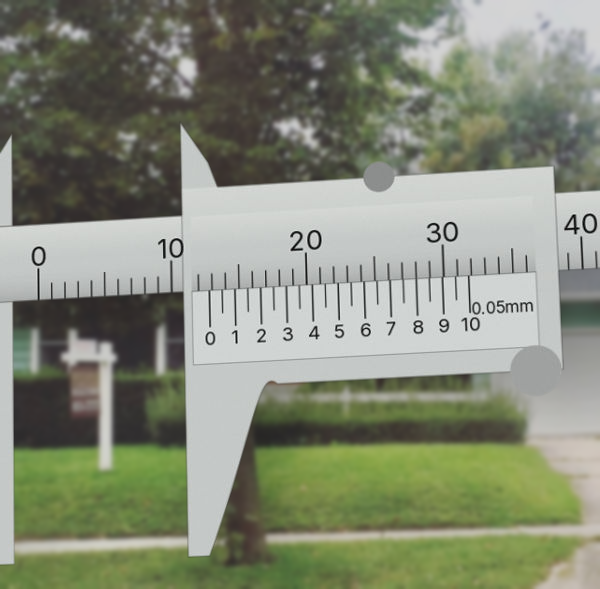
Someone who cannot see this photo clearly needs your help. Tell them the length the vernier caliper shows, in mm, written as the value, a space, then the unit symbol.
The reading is 12.8 mm
